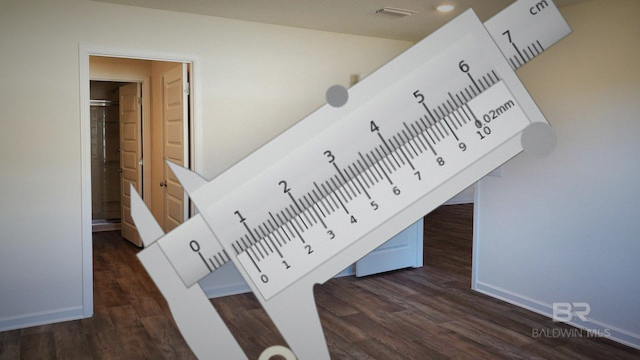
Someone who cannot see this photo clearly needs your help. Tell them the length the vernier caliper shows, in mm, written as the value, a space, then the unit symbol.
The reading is 7.5 mm
